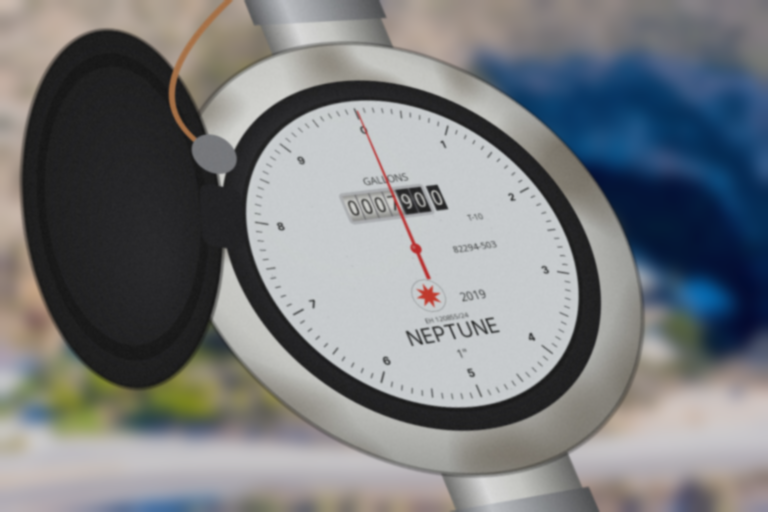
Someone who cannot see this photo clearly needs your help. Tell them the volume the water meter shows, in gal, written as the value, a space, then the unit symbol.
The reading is 7900.0 gal
